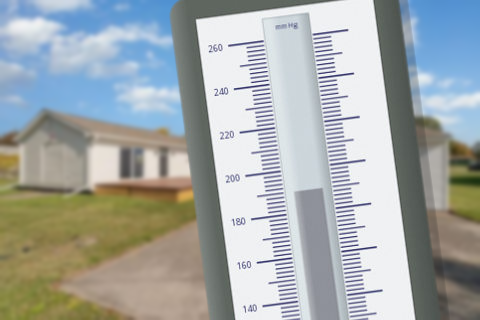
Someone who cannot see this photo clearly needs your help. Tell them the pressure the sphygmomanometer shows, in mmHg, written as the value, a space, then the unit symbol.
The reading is 190 mmHg
